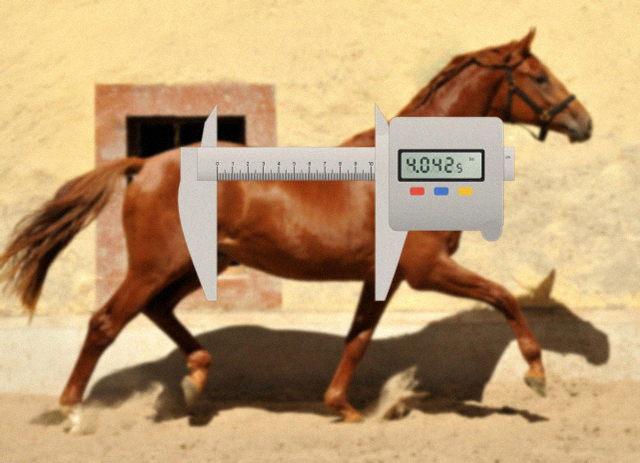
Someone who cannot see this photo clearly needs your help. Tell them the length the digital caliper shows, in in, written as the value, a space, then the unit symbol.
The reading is 4.0425 in
